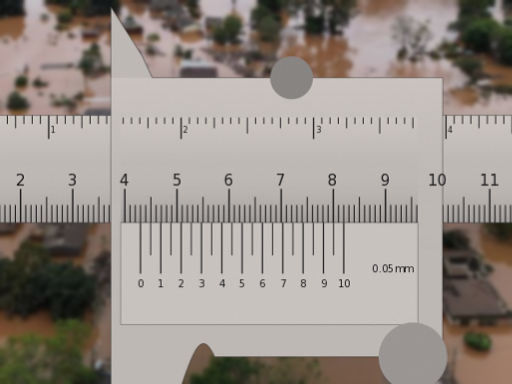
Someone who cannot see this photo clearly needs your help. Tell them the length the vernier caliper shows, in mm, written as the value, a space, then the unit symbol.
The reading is 43.0 mm
